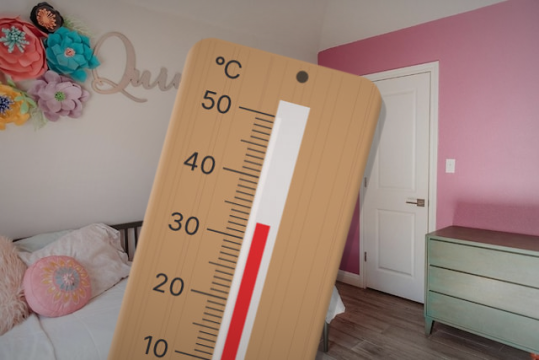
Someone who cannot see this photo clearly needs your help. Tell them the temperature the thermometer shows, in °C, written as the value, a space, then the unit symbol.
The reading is 33 °C
